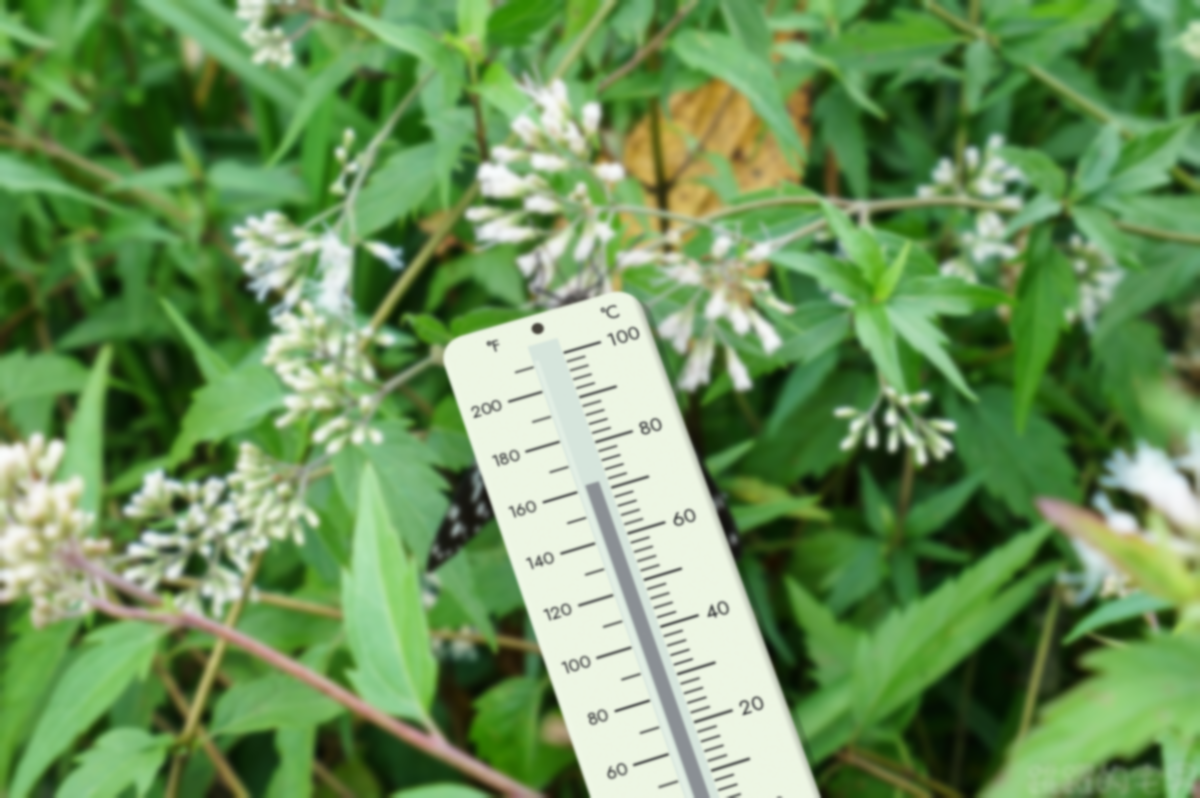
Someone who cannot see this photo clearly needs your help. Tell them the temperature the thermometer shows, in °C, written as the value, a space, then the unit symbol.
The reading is 72 °C
